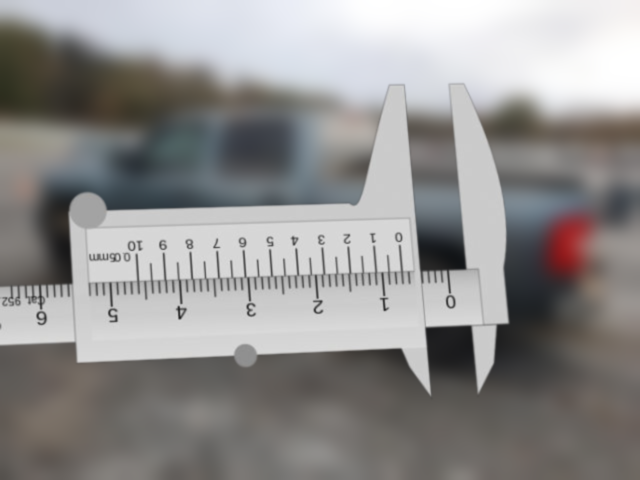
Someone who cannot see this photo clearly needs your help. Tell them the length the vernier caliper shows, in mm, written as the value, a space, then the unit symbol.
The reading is 7.0 mm
